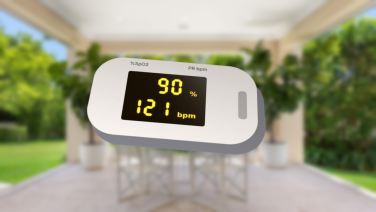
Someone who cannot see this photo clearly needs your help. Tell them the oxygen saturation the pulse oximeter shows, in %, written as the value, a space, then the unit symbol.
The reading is 90 %
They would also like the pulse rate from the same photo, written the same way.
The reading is 121 bpm
